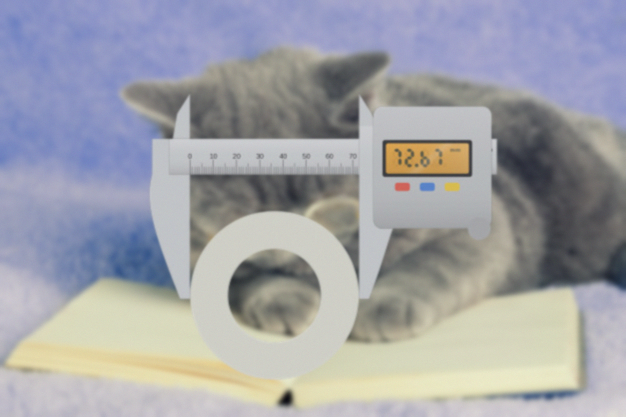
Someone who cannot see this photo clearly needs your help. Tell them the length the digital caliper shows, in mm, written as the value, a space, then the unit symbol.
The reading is 72.67 mm
